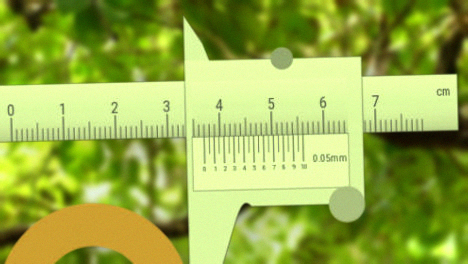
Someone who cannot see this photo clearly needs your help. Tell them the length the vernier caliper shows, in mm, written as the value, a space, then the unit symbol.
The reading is 37.0 mm
